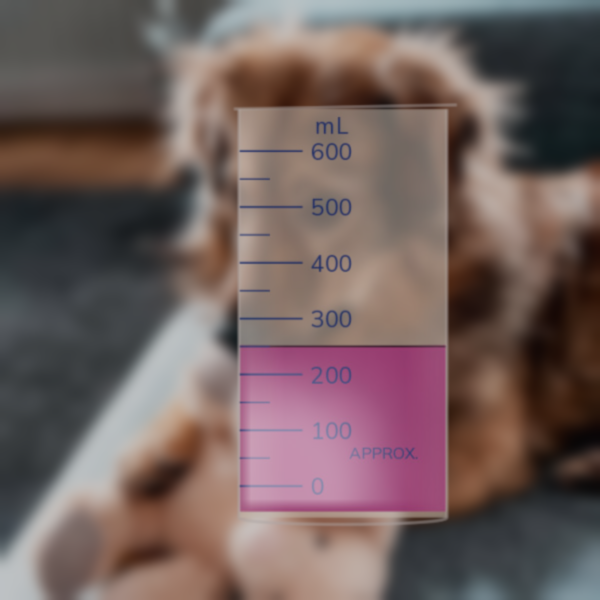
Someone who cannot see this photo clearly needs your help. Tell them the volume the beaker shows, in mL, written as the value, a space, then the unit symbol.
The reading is 250 mL
